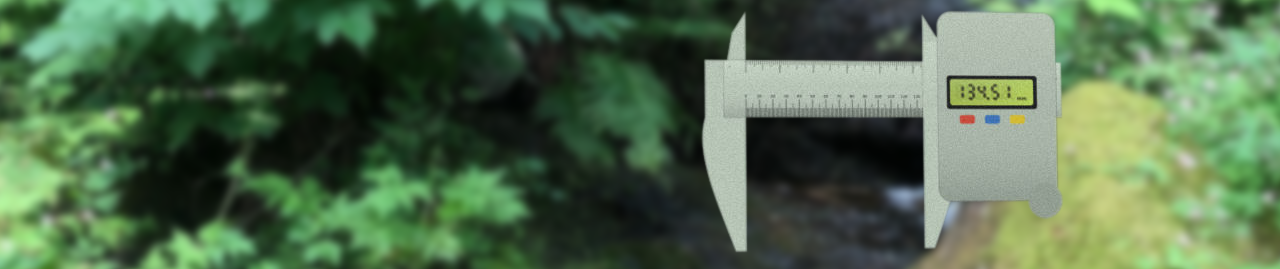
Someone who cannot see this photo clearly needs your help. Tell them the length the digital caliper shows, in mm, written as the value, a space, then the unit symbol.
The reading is 134.51 mm
